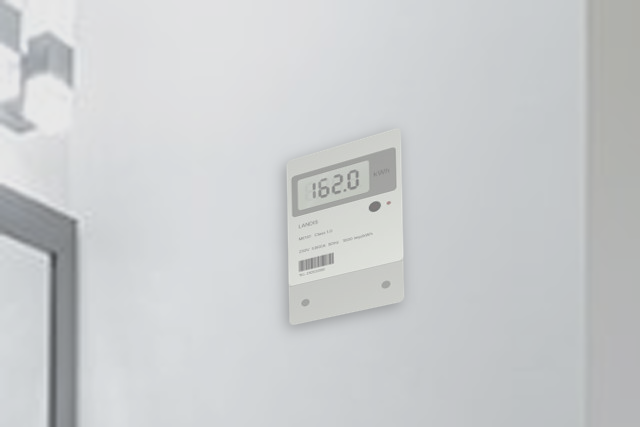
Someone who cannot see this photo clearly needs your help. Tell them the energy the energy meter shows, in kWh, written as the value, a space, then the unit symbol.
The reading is 162.0 kWh
